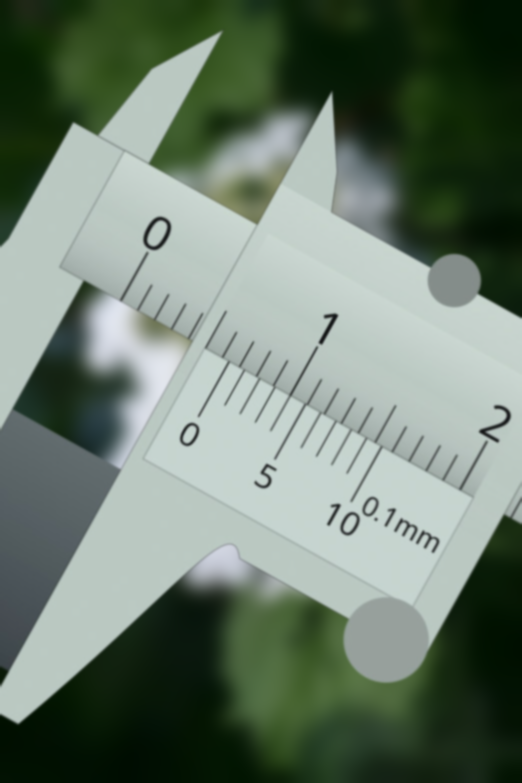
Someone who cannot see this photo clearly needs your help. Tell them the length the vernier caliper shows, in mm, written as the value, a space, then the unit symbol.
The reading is 6.4 mm
